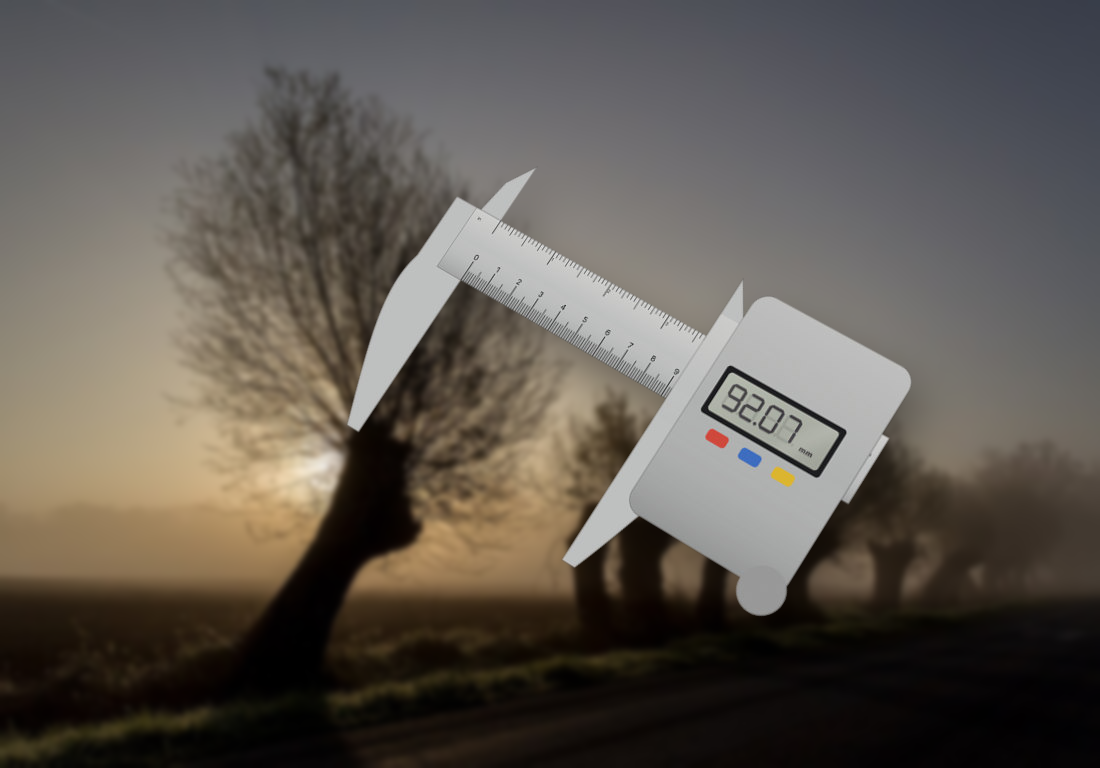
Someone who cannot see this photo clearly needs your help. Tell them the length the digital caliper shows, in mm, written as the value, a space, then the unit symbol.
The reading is 92.07 mm
